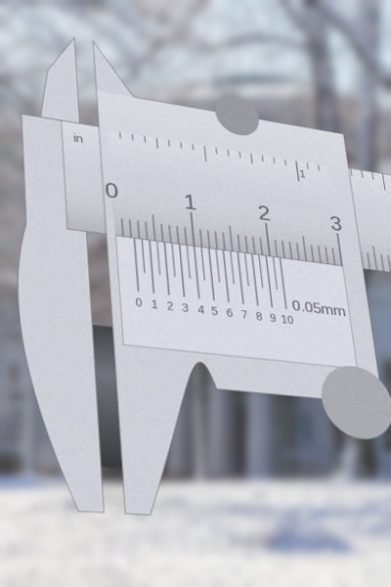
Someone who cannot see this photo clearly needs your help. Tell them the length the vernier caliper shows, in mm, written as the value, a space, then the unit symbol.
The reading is 2.4 mm
